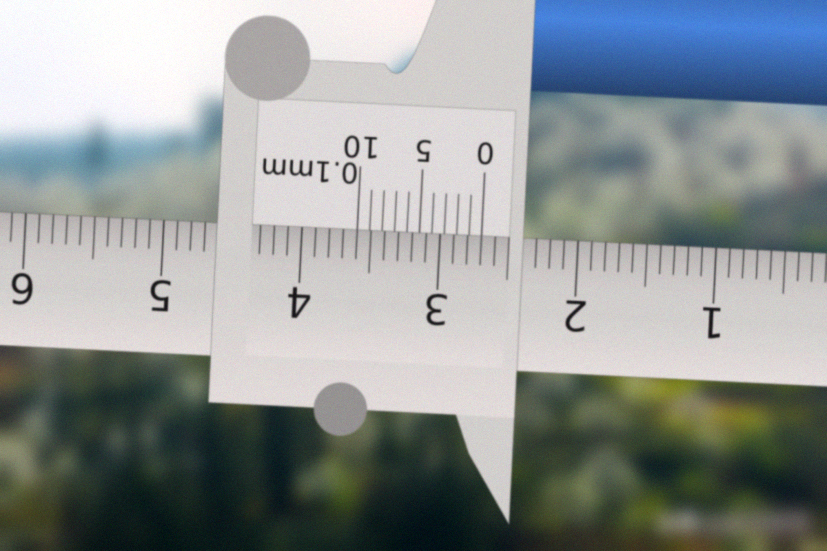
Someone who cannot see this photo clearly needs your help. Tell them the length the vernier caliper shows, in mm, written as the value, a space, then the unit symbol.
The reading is 27.0 mm
